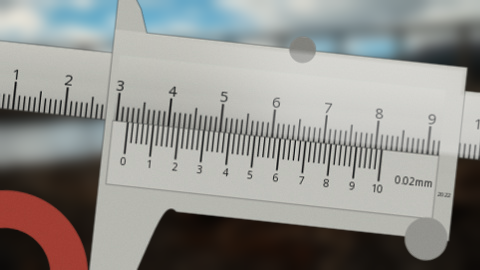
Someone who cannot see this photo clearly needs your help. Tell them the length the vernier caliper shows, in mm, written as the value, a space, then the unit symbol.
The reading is 32.2 mm
